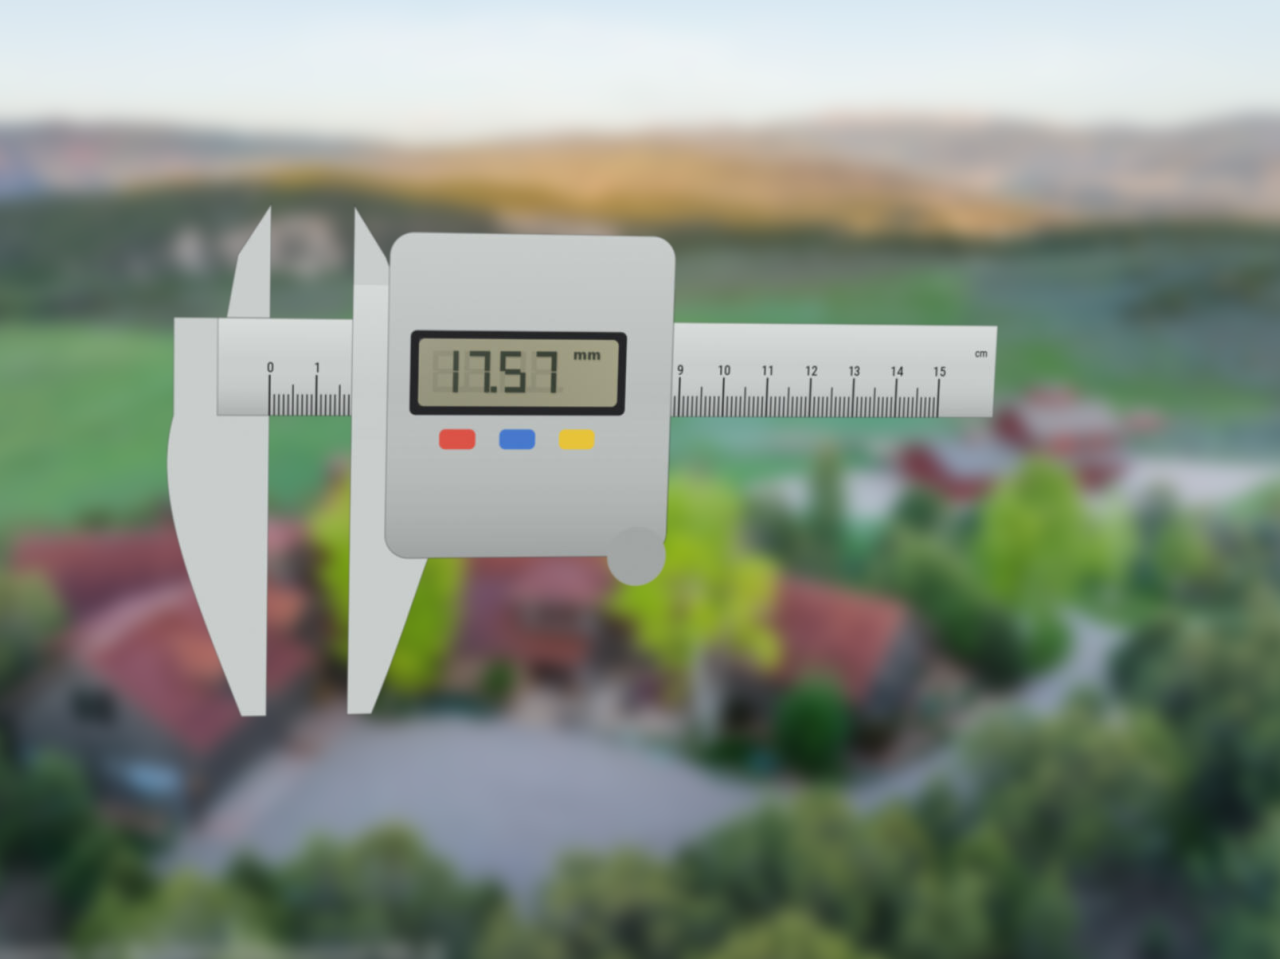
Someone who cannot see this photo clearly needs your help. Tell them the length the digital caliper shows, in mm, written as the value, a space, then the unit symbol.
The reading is 17.57 mm
